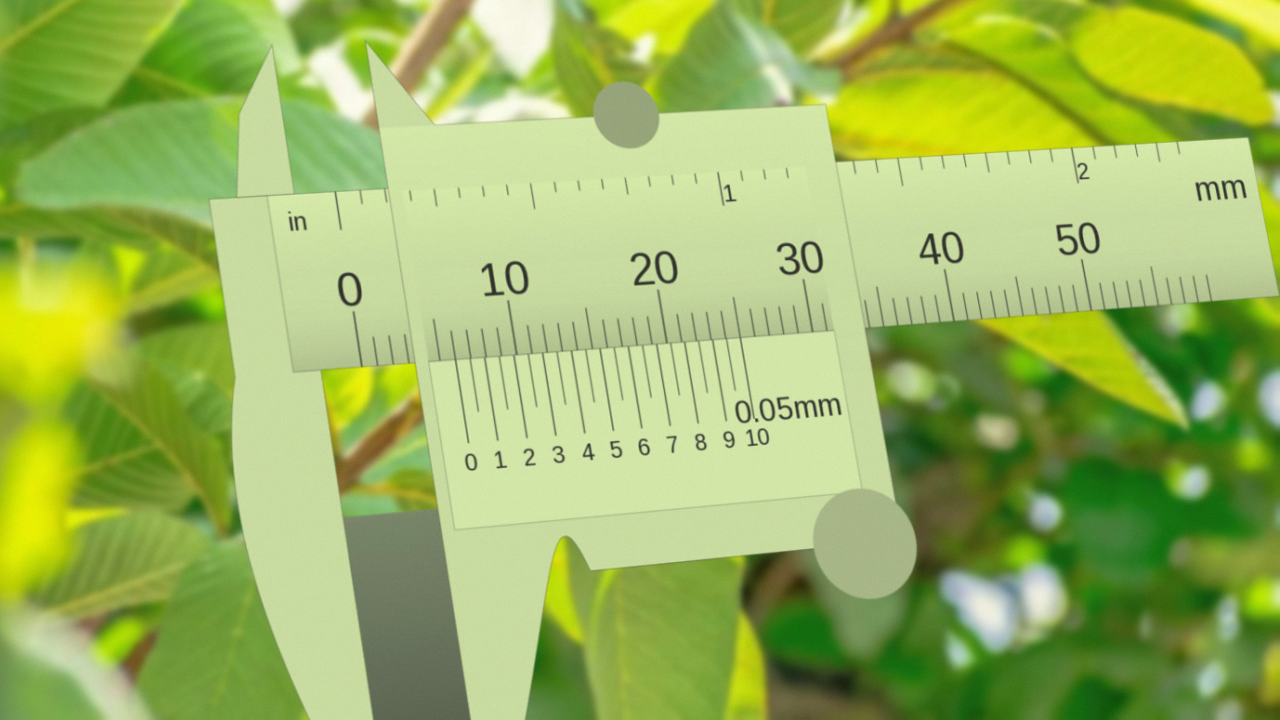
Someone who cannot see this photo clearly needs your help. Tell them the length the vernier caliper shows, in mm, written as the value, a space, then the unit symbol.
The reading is 6.0 mm
